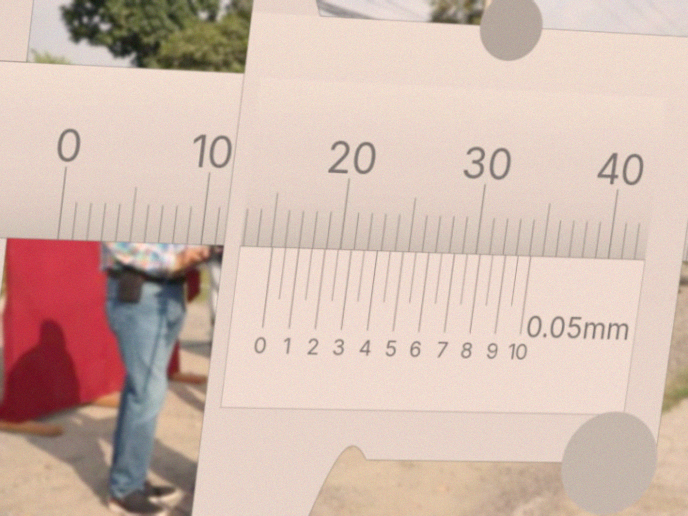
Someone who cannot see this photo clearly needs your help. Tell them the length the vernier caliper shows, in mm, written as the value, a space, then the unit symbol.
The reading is 15.1 mm
